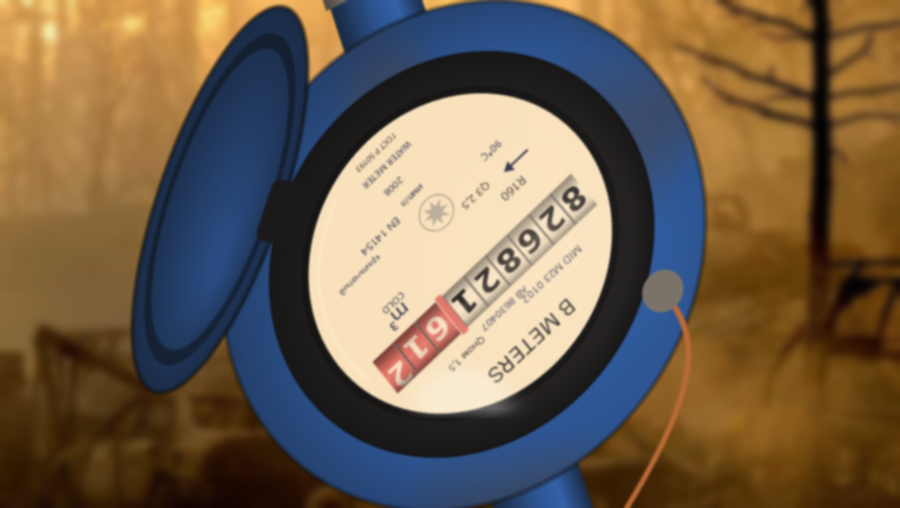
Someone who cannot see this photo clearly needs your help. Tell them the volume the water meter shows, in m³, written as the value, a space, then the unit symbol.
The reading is 826821.612 m³
